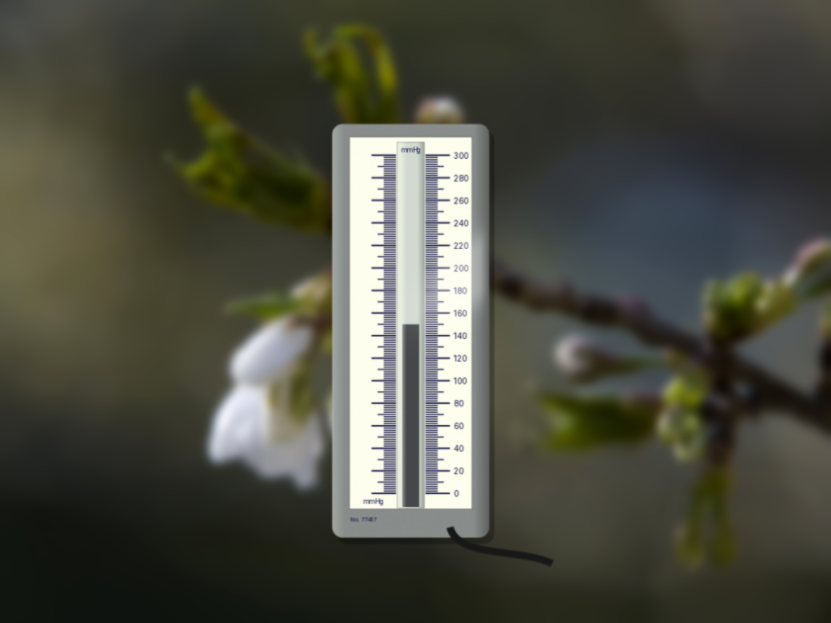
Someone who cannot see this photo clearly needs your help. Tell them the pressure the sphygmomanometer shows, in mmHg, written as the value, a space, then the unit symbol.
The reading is 150 mmHg
